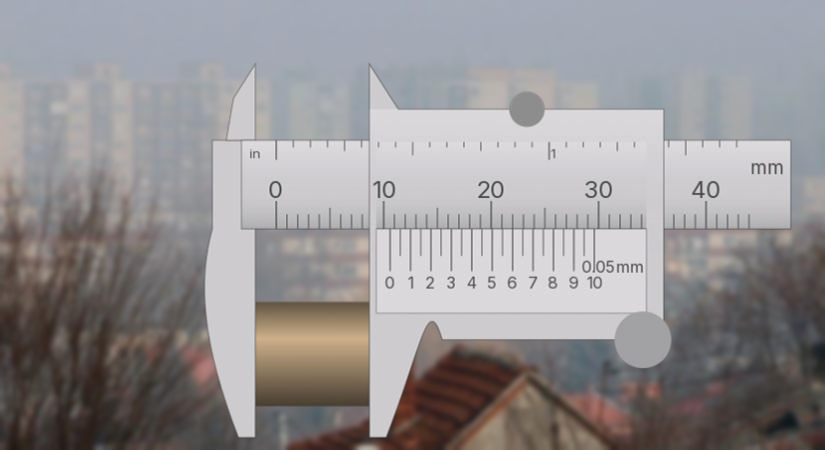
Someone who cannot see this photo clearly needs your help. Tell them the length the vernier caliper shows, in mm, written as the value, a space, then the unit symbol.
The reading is 10.6 mm
